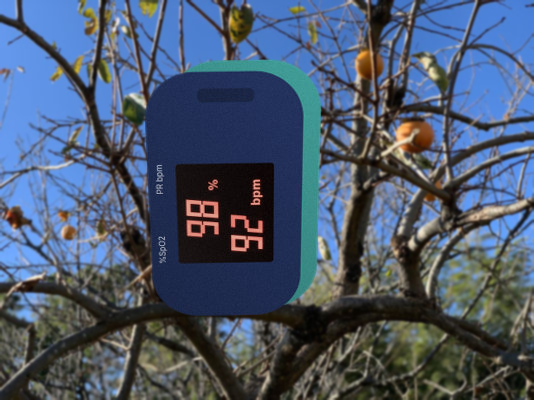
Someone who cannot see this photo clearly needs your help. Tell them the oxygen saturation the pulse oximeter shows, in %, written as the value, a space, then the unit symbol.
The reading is 98 %
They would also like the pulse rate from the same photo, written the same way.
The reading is 92 bpm
